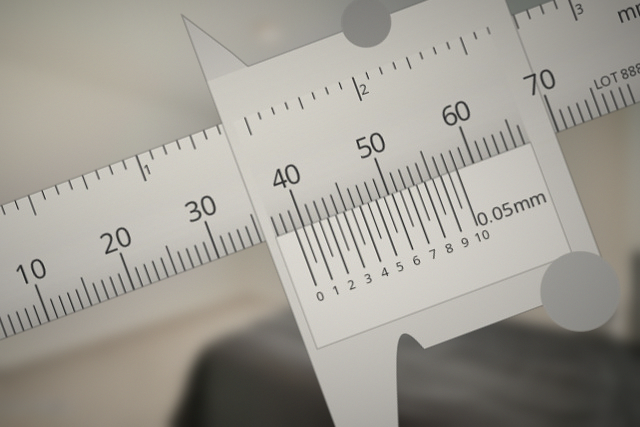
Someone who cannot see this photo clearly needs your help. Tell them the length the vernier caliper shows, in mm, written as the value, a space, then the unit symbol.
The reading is 39.0 mm
